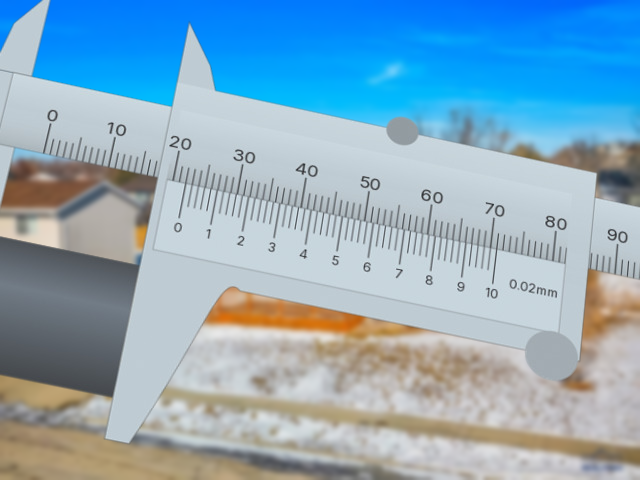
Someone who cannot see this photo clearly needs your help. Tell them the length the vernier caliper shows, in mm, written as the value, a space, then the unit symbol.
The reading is 22.0 mm
